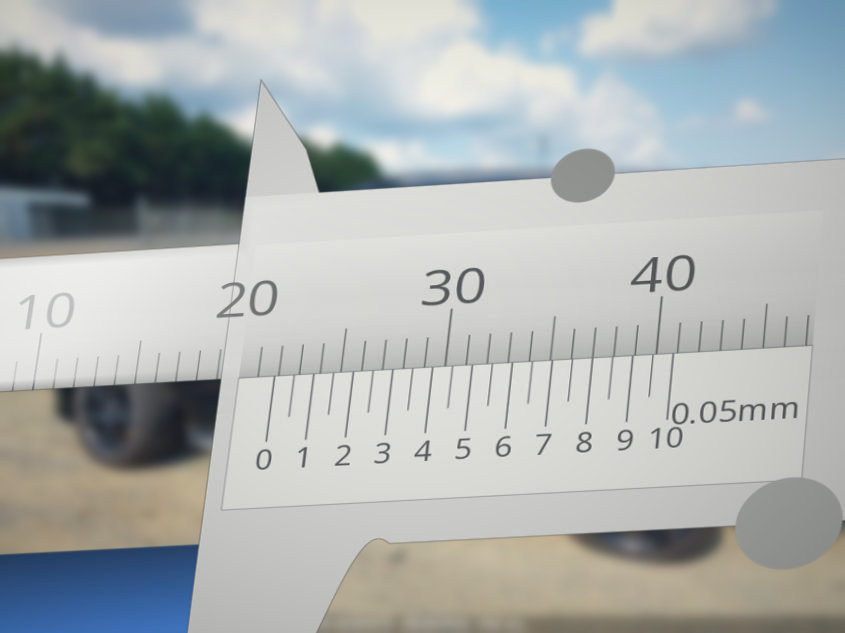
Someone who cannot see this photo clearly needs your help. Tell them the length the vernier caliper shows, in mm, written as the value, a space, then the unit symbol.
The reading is 21.8 mm
